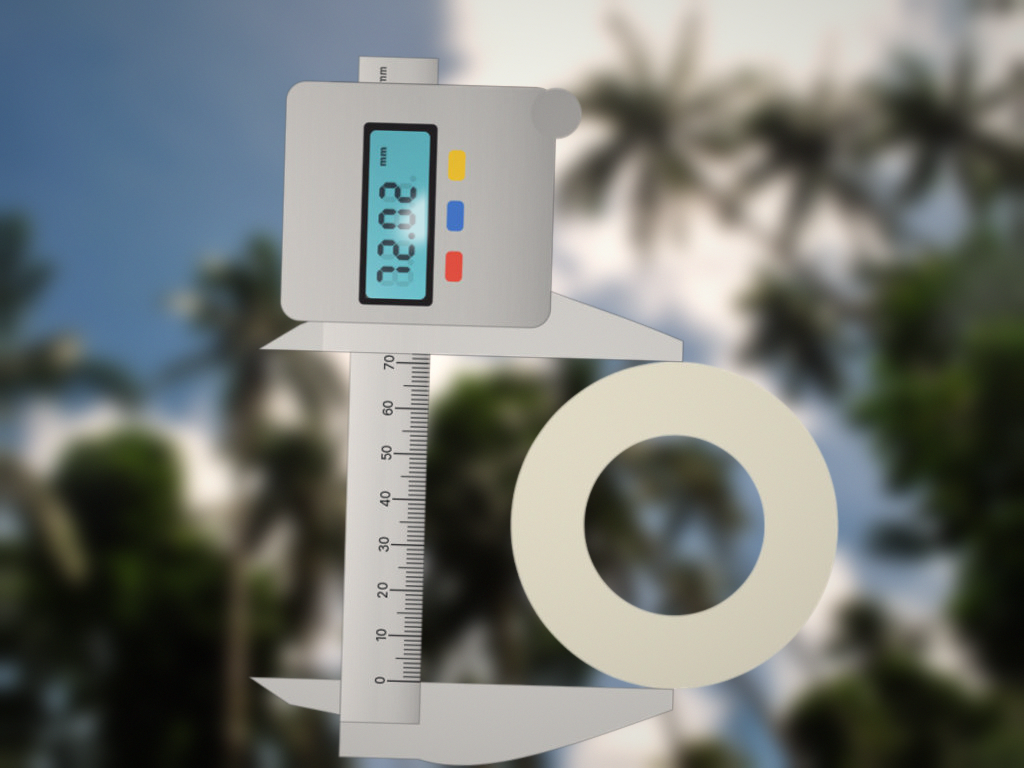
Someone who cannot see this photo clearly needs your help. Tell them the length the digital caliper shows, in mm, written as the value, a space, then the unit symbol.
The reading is 72.02 mm
